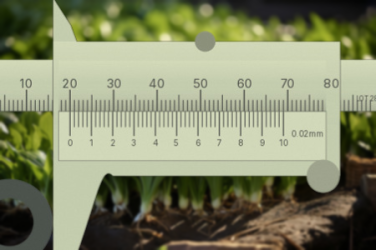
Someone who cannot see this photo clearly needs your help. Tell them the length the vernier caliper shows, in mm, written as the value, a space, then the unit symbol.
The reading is 20.0 mm
